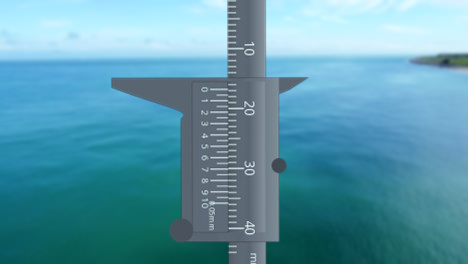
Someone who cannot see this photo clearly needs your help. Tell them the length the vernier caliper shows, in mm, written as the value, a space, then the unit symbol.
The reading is 16.8 mm
